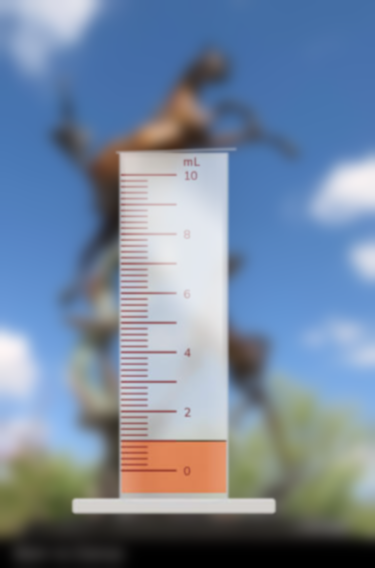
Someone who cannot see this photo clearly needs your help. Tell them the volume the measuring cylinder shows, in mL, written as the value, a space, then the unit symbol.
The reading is 1 mL
